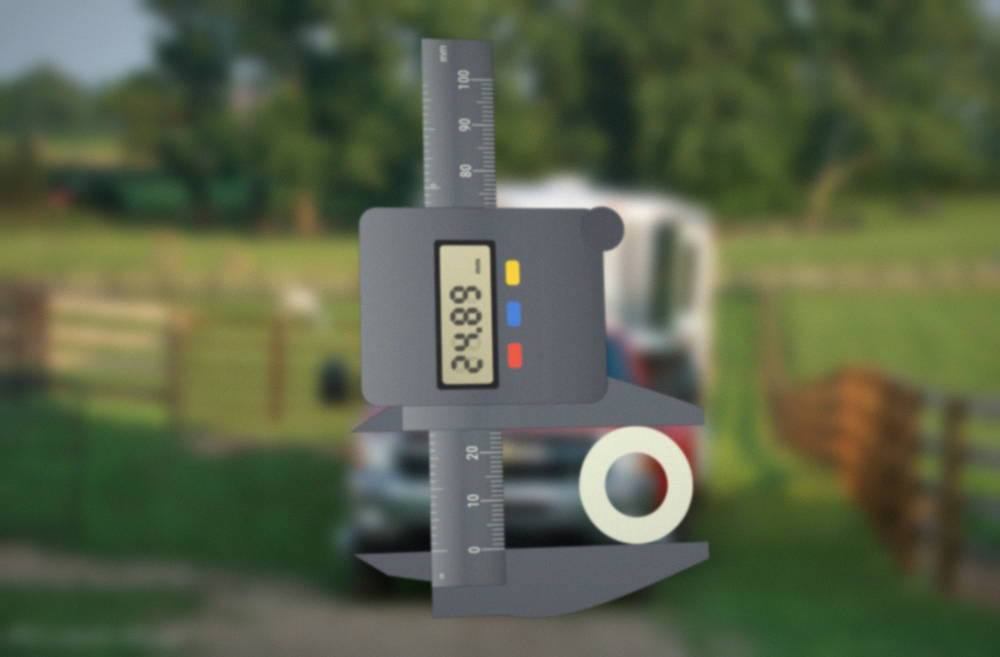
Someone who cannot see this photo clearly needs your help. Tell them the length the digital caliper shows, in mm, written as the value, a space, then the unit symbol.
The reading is 24.89 mm
